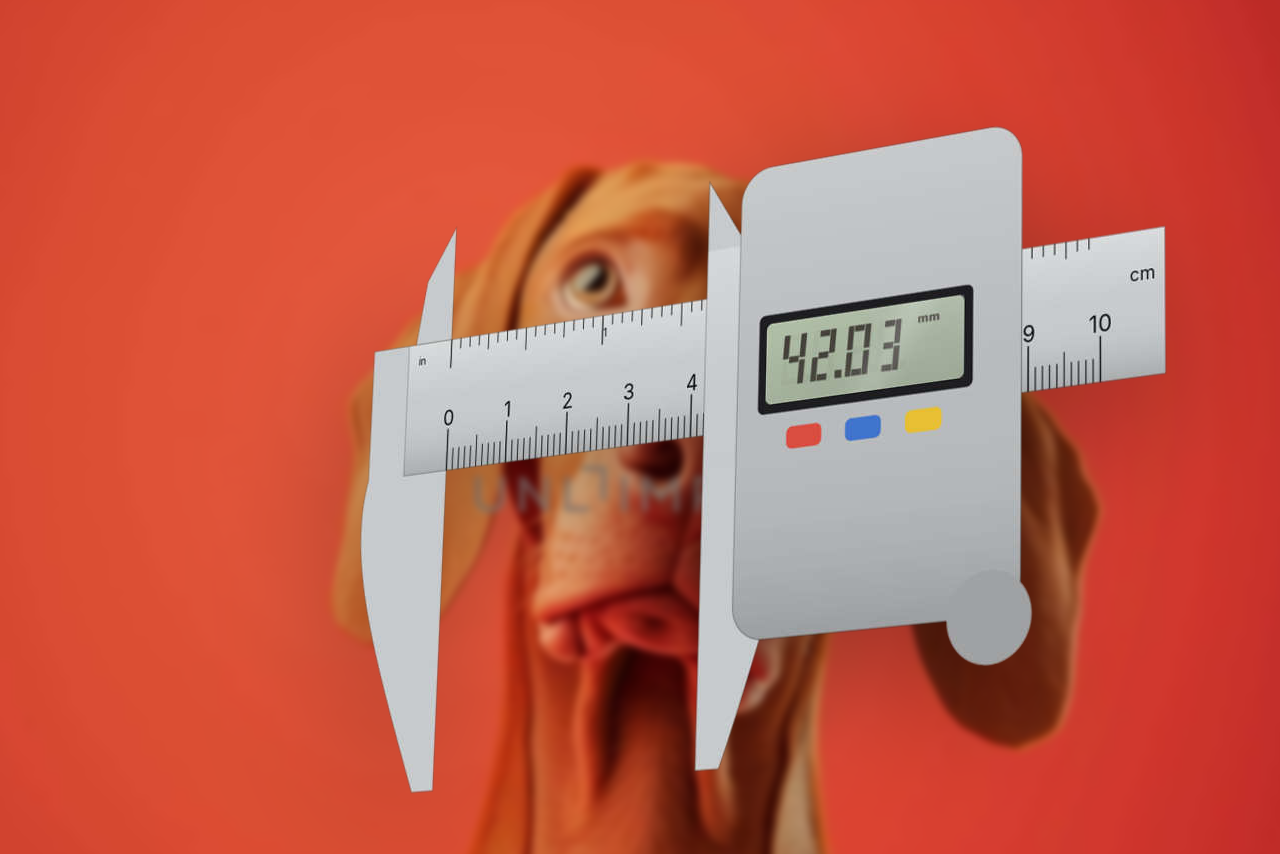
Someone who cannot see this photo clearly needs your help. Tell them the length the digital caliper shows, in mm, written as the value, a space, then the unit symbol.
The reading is 42.03 mm
